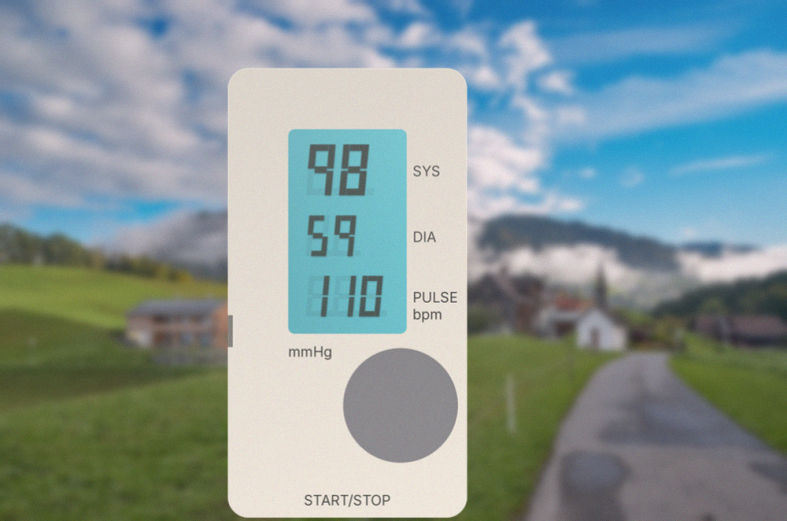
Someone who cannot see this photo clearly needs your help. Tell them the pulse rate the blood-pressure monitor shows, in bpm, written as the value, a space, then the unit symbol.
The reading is 110 bpm
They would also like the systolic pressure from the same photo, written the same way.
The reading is 98 mmHg
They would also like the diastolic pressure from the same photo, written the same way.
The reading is 59 mmHg
